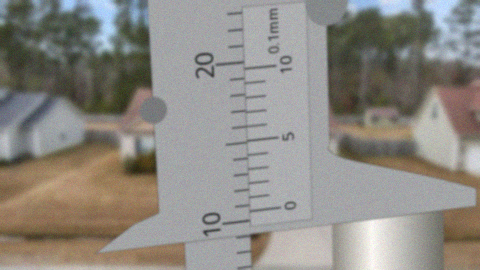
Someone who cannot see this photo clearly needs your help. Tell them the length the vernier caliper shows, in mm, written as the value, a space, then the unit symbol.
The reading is 10.6 mm
